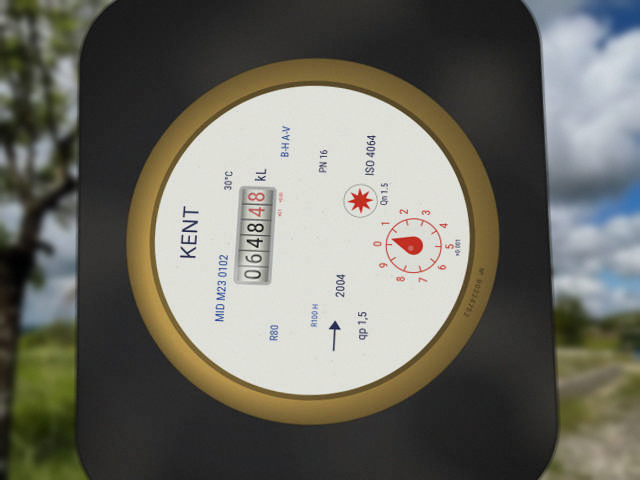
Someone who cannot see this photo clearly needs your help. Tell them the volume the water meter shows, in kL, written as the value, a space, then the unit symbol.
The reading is 648.480 kL
